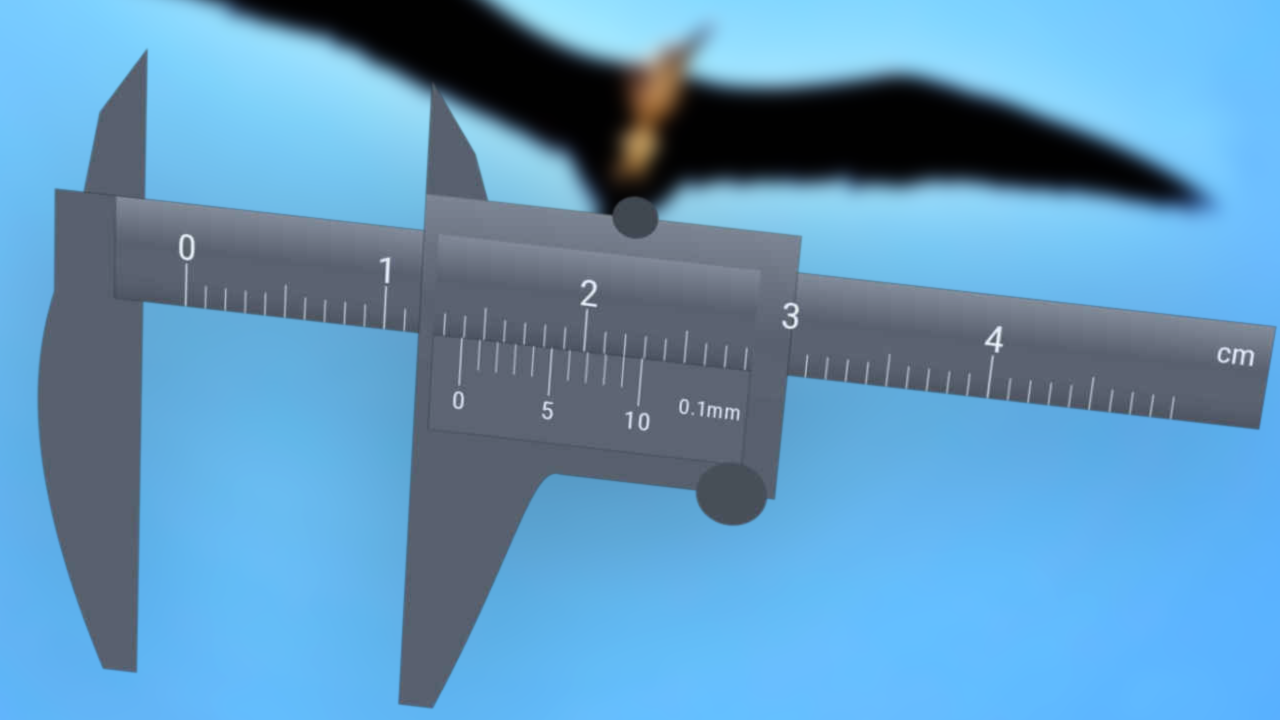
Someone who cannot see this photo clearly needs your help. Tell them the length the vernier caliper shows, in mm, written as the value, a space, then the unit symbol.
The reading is 13.9 mm
